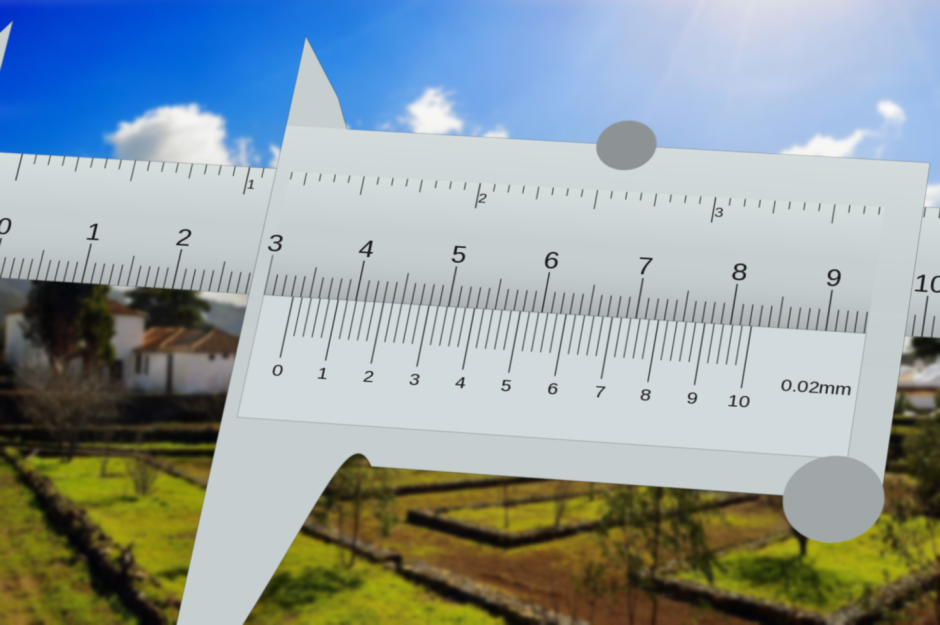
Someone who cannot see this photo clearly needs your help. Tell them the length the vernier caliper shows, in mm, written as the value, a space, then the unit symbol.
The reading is 33.2 mm
